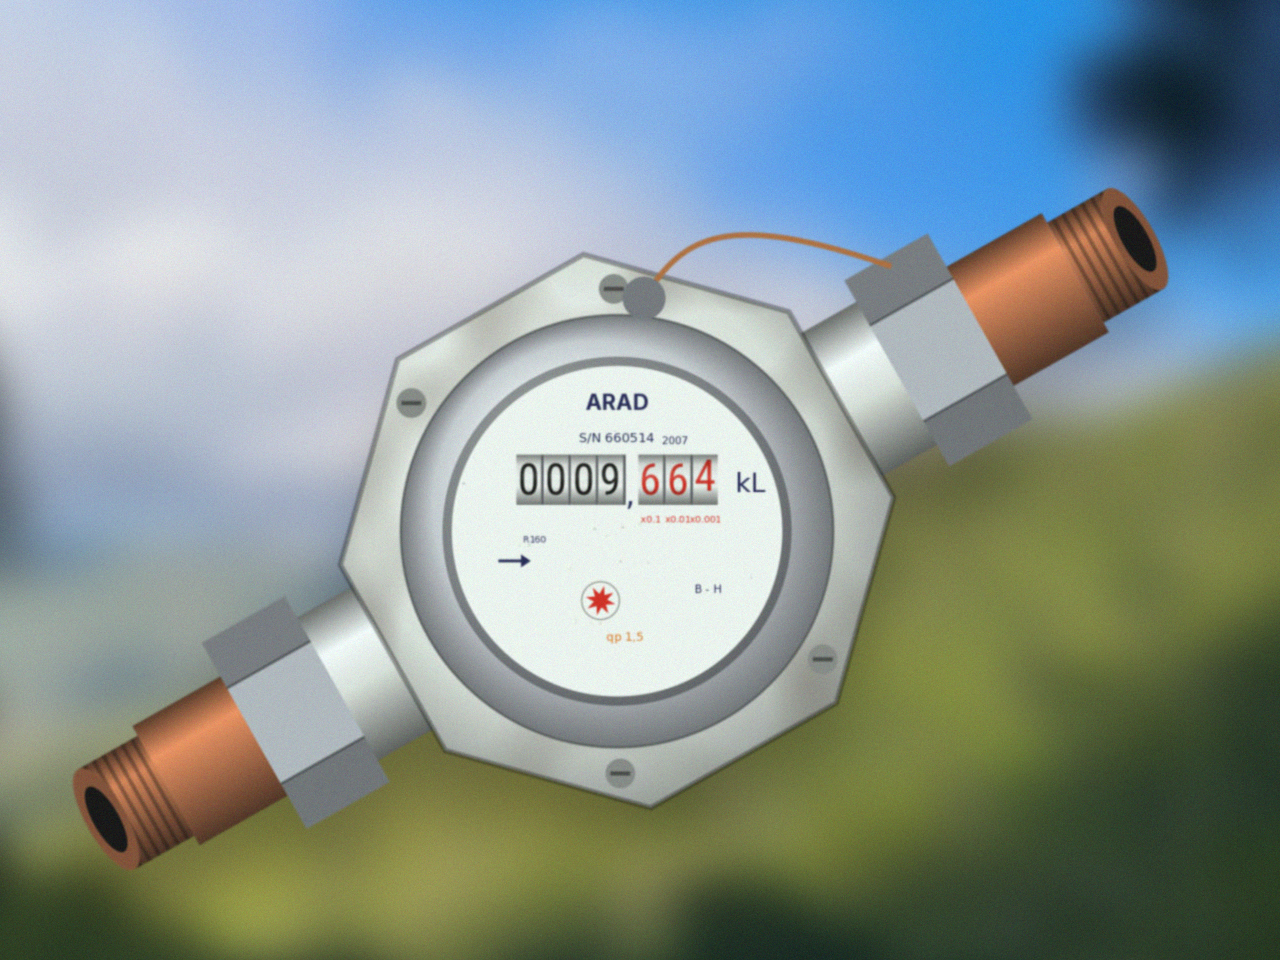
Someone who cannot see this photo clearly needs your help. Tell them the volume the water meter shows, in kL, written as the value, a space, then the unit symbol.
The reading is 9.664 kL
